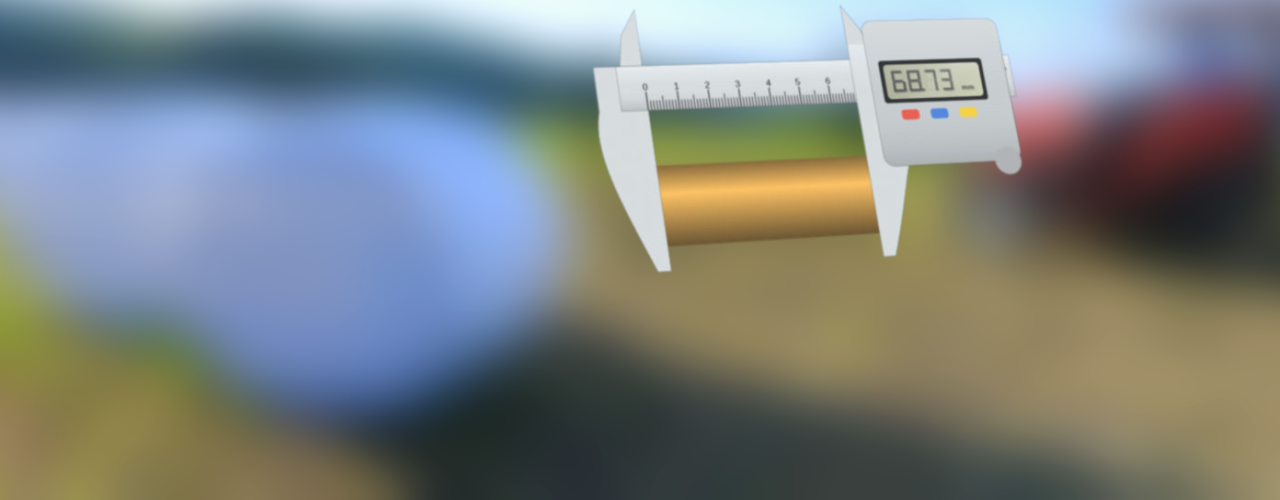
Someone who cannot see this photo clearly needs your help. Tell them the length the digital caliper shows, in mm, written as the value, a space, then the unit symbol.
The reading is 68.73 mm
